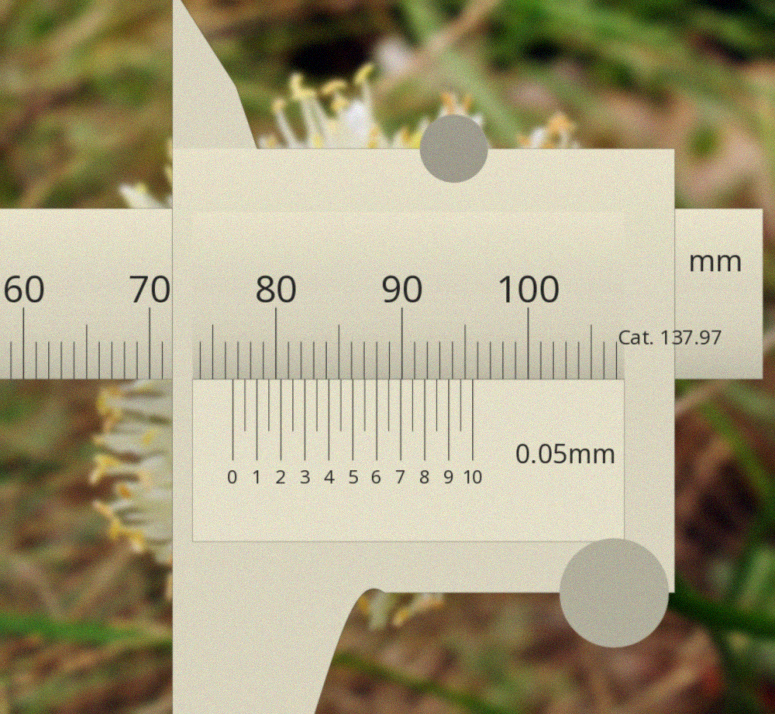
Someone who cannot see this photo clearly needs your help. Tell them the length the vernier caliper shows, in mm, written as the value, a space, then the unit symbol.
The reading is 76.6 mm
